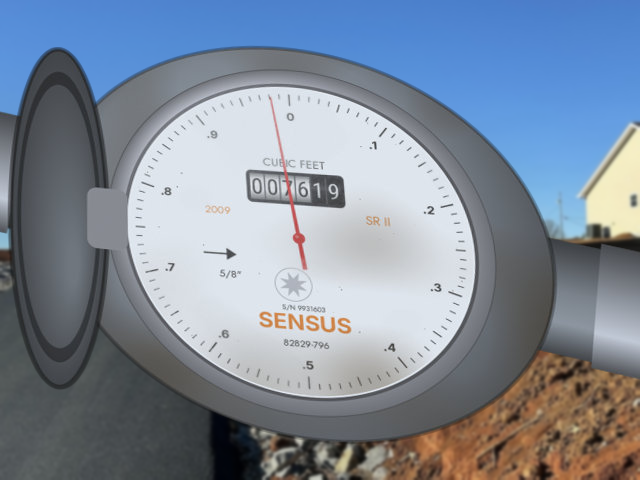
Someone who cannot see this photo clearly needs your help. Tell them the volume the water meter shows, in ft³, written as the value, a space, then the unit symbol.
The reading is 7618.98 ft³
